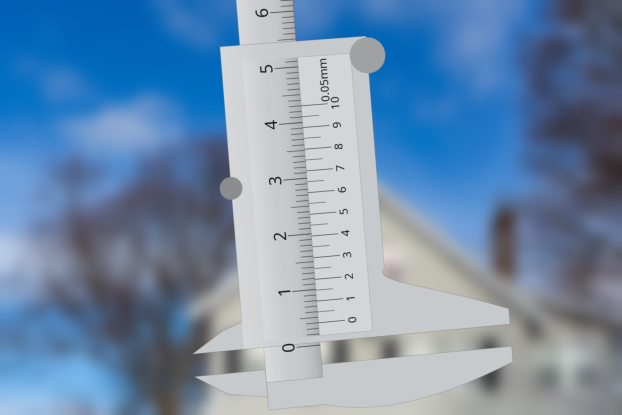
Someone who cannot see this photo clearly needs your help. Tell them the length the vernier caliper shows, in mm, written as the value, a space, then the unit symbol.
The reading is 4.0 mm
